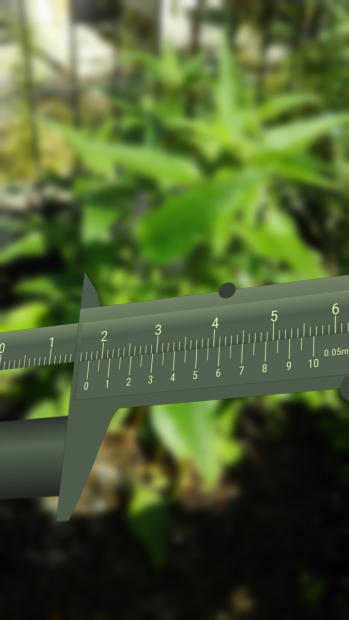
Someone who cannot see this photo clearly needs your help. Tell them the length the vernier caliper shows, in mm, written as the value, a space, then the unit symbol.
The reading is 17.6 mm
